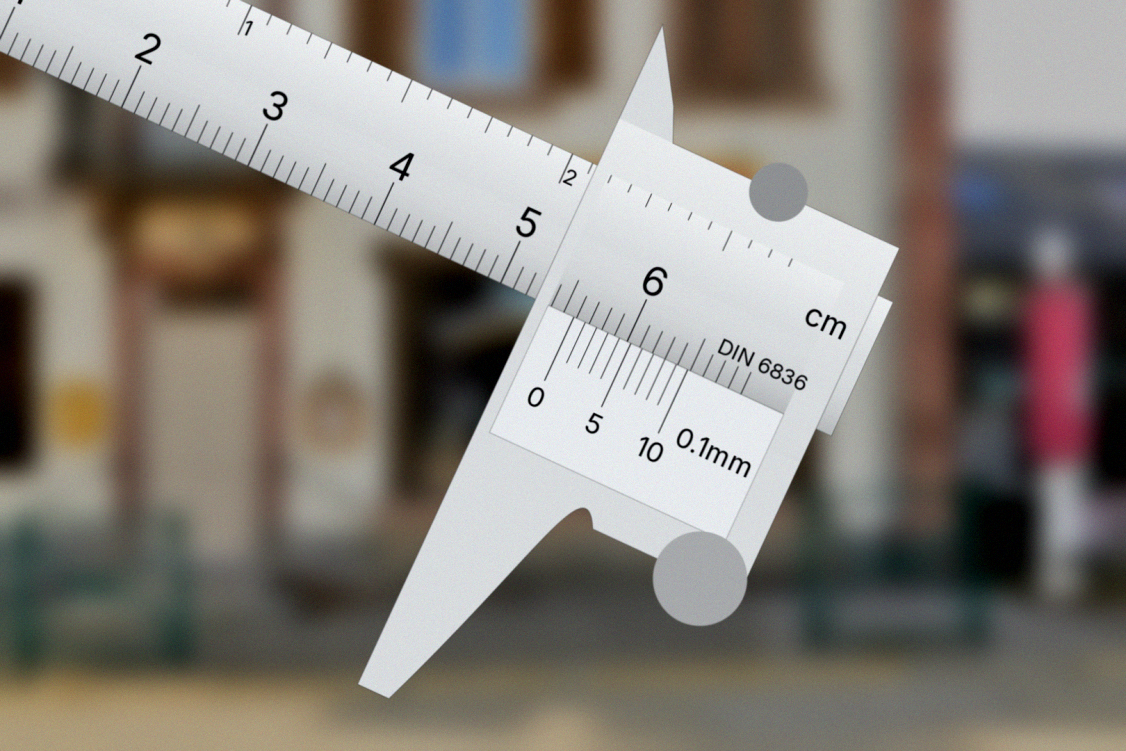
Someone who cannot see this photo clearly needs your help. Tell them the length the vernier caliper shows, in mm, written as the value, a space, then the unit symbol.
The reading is 55.8 mm
